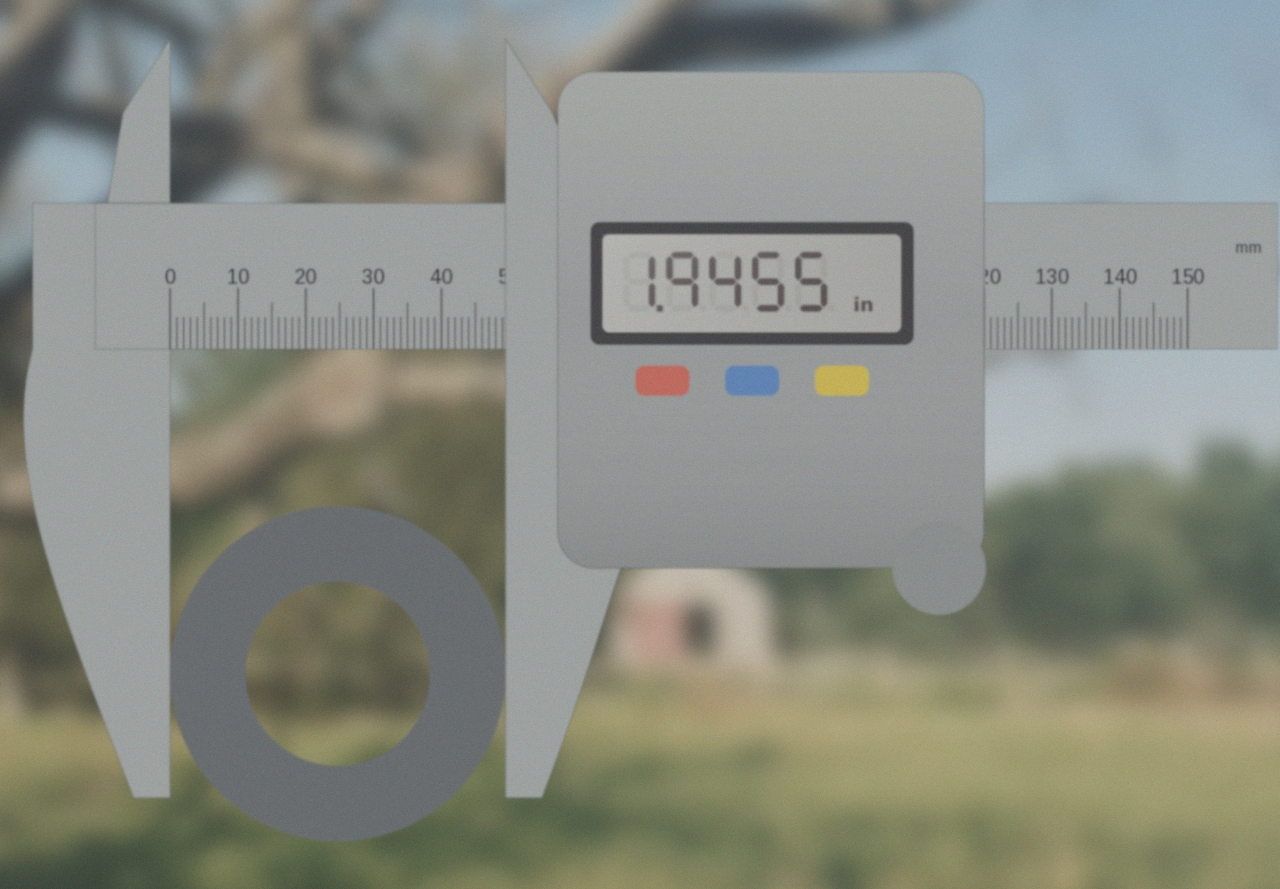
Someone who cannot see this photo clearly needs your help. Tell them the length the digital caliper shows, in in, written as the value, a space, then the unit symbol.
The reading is 1.9455 in
